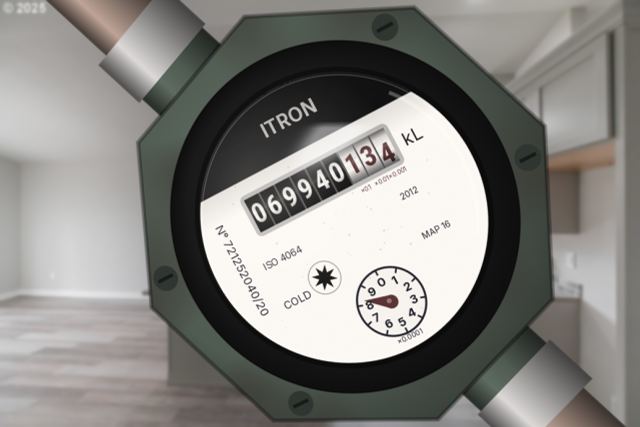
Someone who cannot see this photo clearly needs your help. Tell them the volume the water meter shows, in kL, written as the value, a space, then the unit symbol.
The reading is 69940.1338 kL
